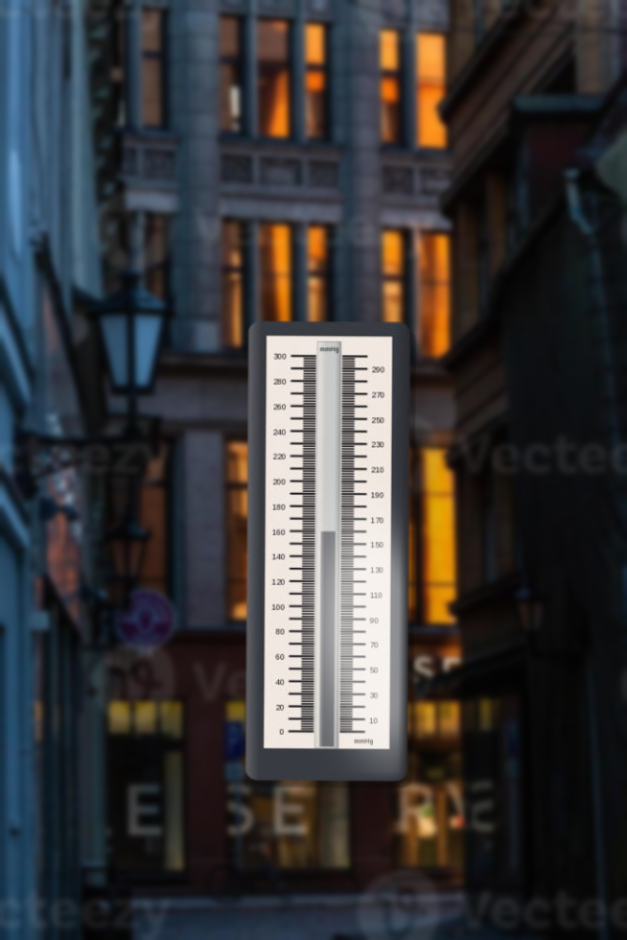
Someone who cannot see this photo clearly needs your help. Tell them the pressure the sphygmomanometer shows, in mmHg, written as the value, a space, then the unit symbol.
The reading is 160 mmHg
